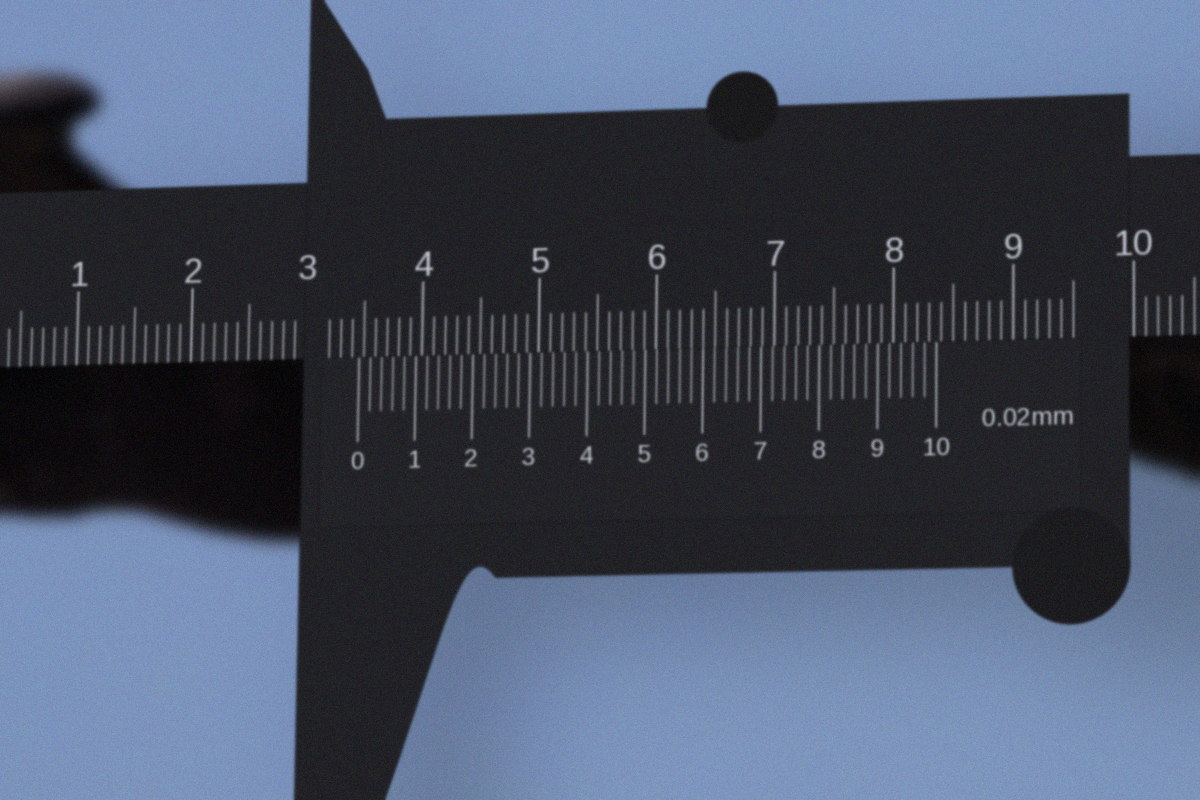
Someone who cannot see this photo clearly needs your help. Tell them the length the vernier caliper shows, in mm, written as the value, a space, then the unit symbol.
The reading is 34.6 mm
